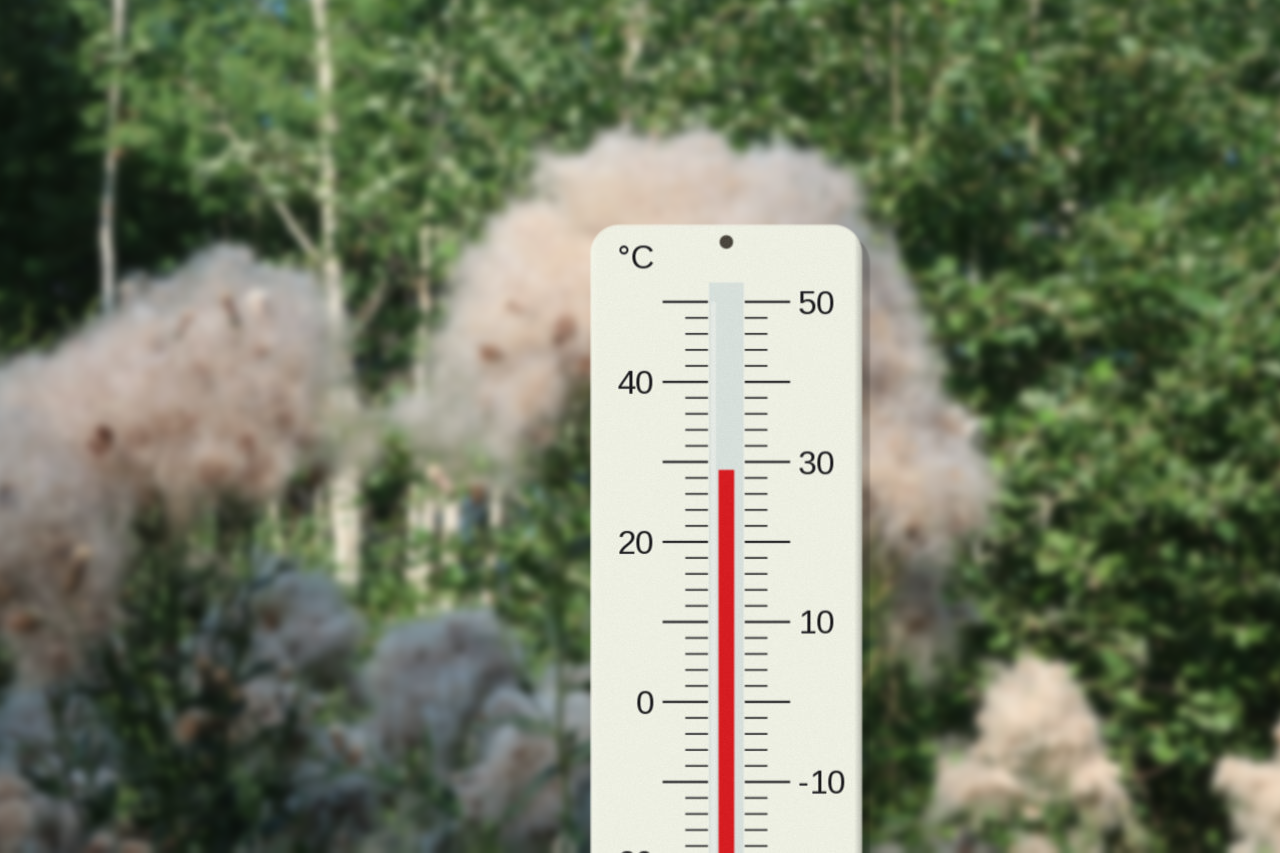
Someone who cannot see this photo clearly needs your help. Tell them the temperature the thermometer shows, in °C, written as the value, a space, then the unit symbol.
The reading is 29 °C
